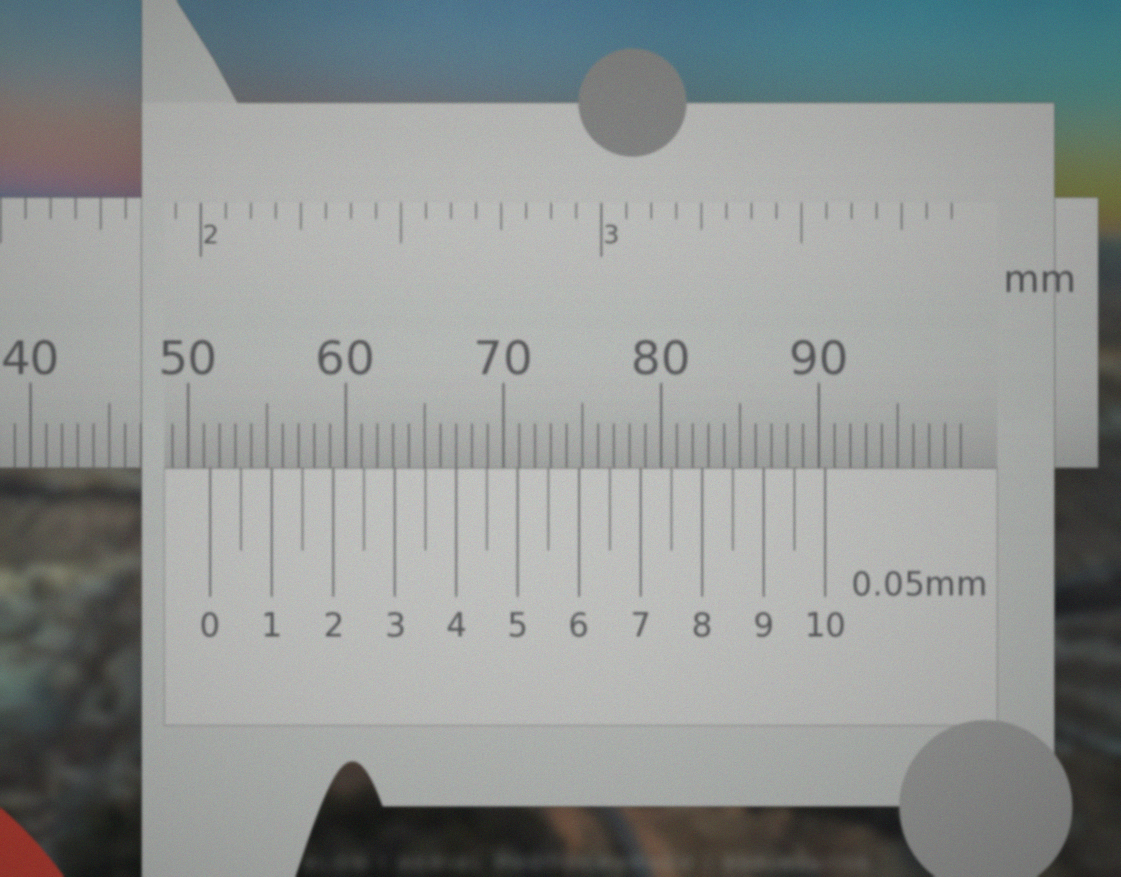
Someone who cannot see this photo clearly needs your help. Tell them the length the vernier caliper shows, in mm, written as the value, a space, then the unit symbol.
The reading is 51.4 mm
